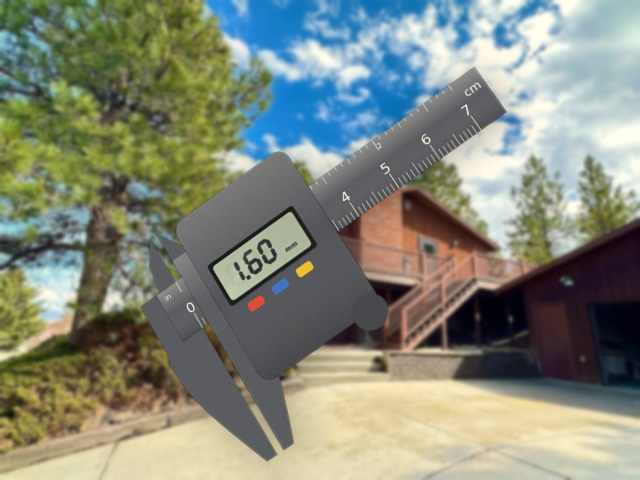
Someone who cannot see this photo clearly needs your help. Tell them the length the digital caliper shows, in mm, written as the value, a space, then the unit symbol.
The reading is 1.60 mm
